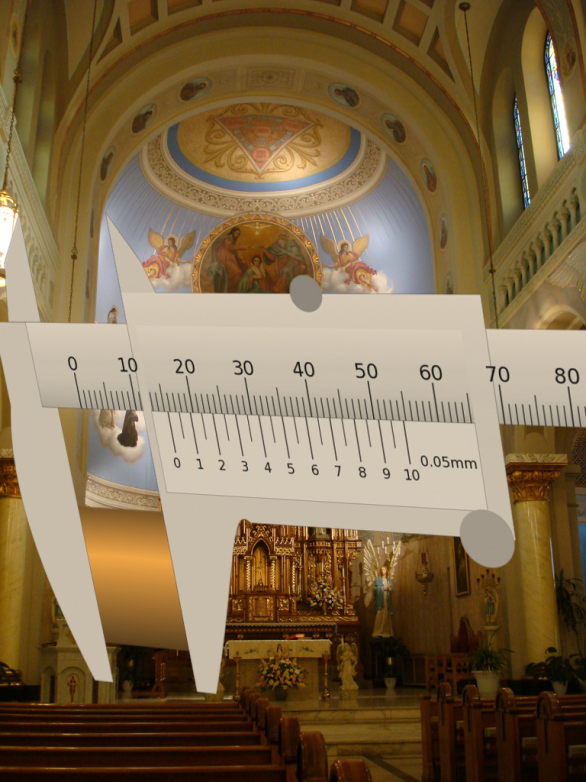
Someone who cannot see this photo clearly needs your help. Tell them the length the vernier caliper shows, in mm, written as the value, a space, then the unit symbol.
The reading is 15.6 mm
